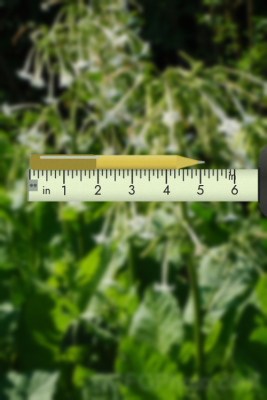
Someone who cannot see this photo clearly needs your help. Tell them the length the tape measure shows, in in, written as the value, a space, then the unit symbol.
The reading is 5.125 in
